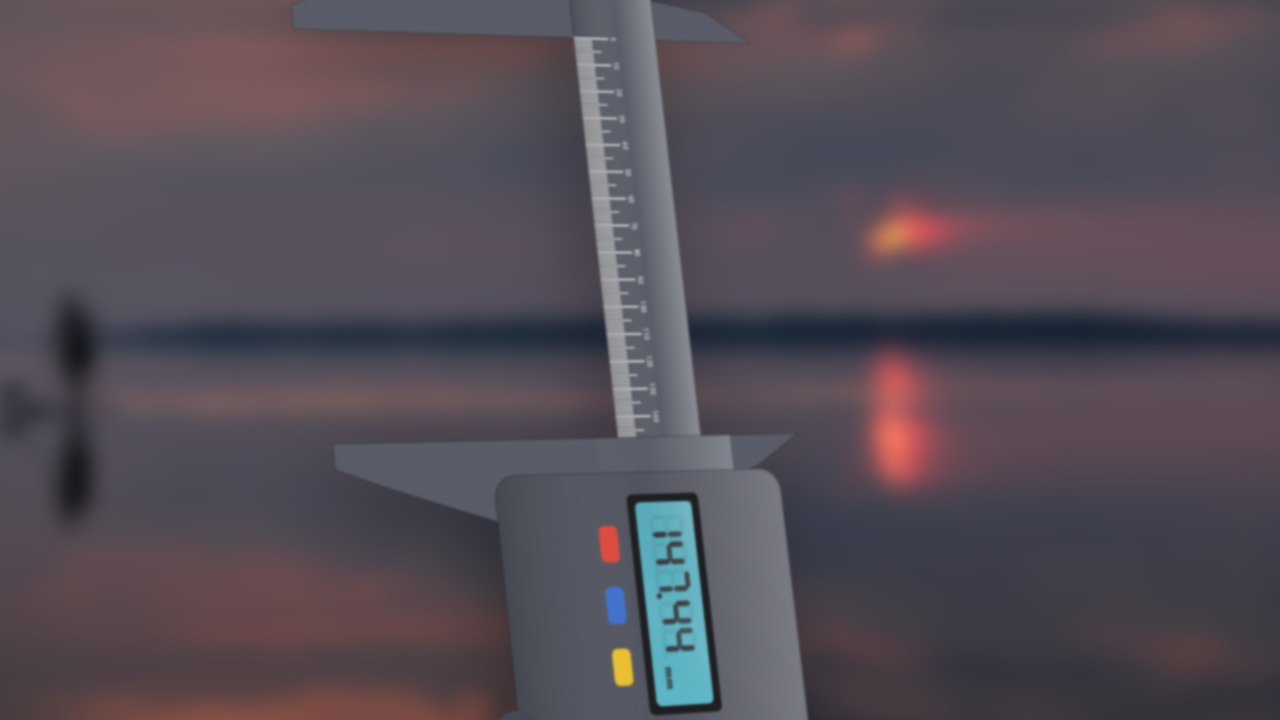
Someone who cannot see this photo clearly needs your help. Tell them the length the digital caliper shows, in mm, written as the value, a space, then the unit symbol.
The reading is 147.44 mm
